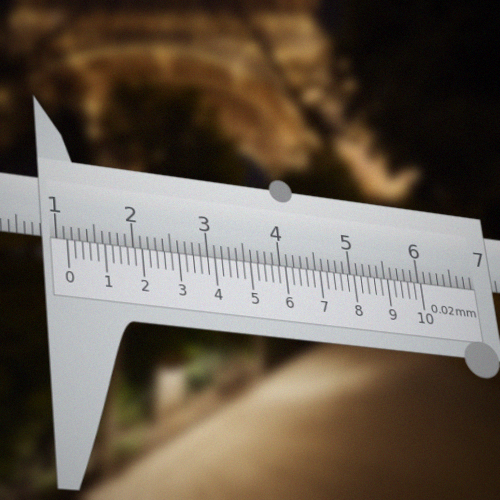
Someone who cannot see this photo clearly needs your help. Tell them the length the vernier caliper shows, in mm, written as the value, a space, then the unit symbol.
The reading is 11.4 mm
